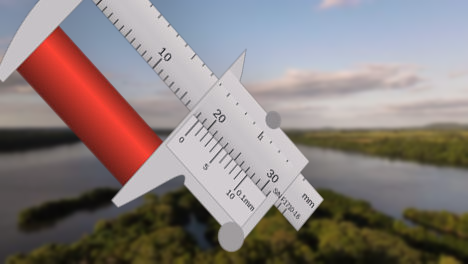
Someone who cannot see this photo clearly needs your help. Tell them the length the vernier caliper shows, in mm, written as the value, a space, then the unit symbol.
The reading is 18.4 mm
